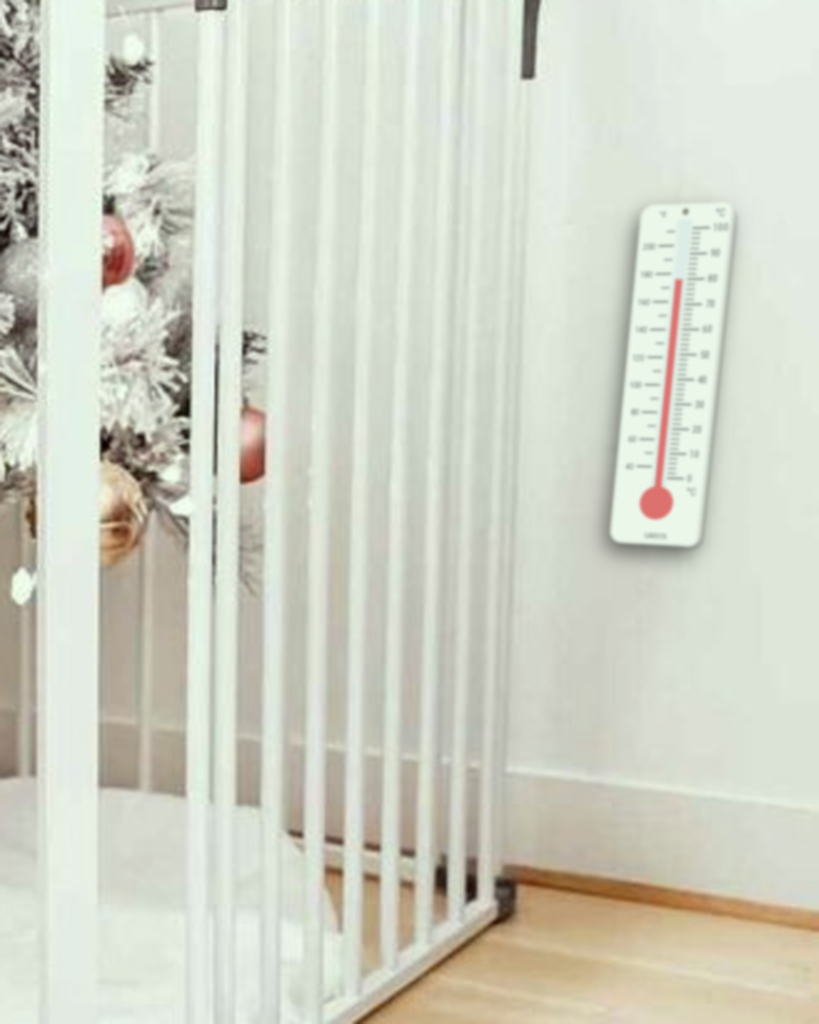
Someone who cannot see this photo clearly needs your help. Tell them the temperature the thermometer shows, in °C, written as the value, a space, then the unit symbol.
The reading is 80 °C
